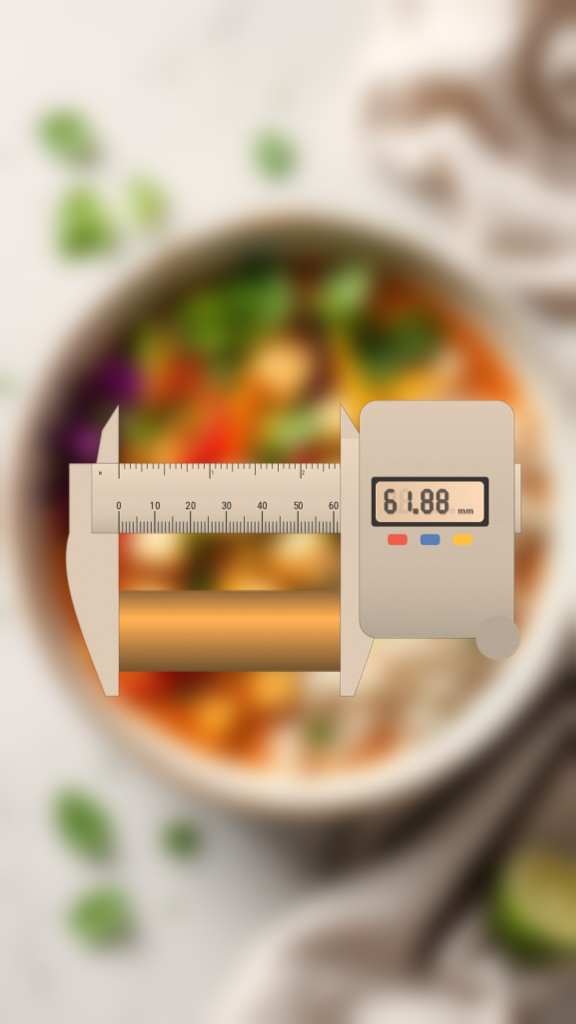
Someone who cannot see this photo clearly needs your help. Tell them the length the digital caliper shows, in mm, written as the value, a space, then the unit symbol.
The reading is 61.88 mm
